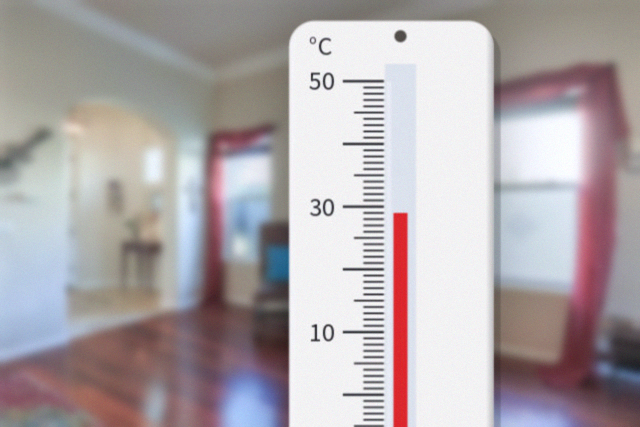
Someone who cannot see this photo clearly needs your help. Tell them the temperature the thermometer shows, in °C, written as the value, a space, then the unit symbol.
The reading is 29 °C
